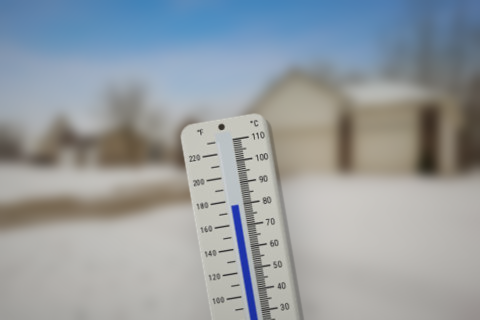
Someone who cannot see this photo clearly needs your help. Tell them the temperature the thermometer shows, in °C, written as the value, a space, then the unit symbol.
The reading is 80 °C
